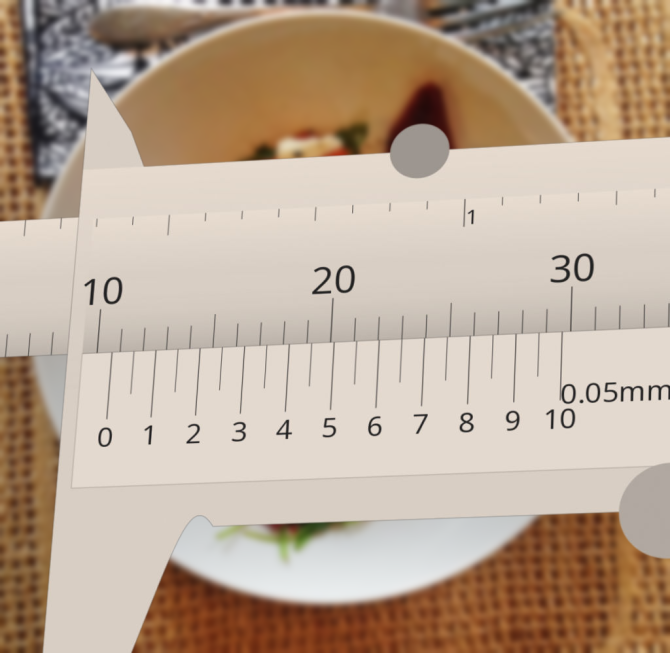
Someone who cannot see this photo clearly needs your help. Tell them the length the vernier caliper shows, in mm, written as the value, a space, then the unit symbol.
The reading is 10.65 mm
